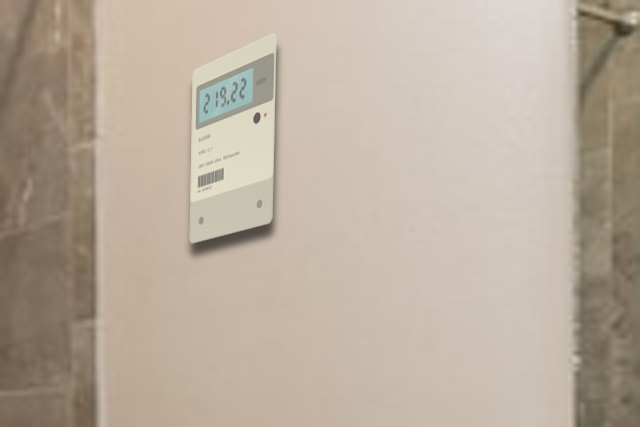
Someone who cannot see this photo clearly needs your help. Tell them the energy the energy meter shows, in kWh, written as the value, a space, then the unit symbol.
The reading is 219.22 kWh
